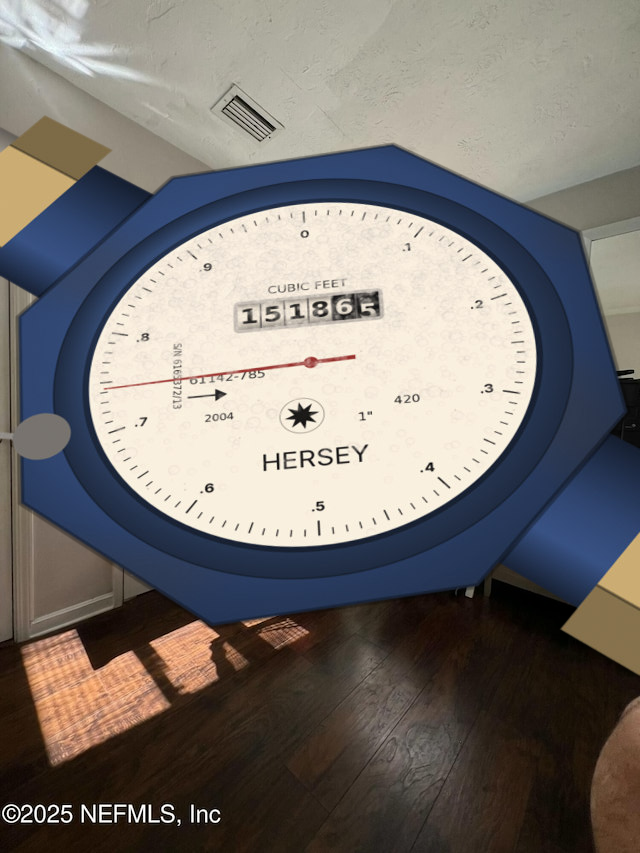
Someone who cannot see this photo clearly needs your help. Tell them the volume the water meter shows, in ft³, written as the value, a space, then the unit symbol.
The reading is 151864.74 ft³
